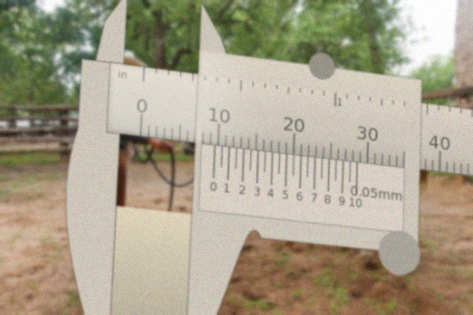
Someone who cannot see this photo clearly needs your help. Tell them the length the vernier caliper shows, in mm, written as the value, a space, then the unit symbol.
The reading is 9.6 mm
